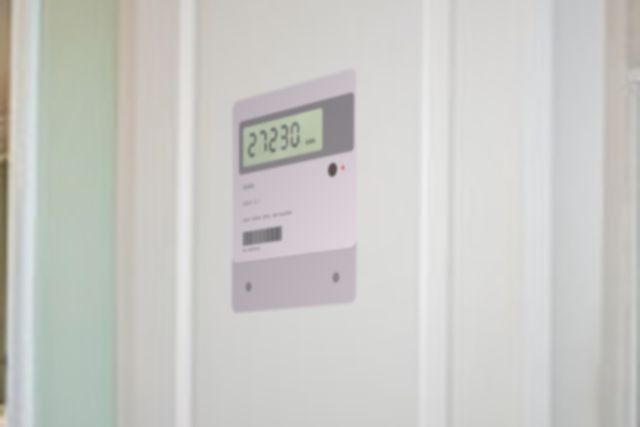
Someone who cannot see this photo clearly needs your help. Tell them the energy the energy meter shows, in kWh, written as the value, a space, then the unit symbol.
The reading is 27230 kWh
